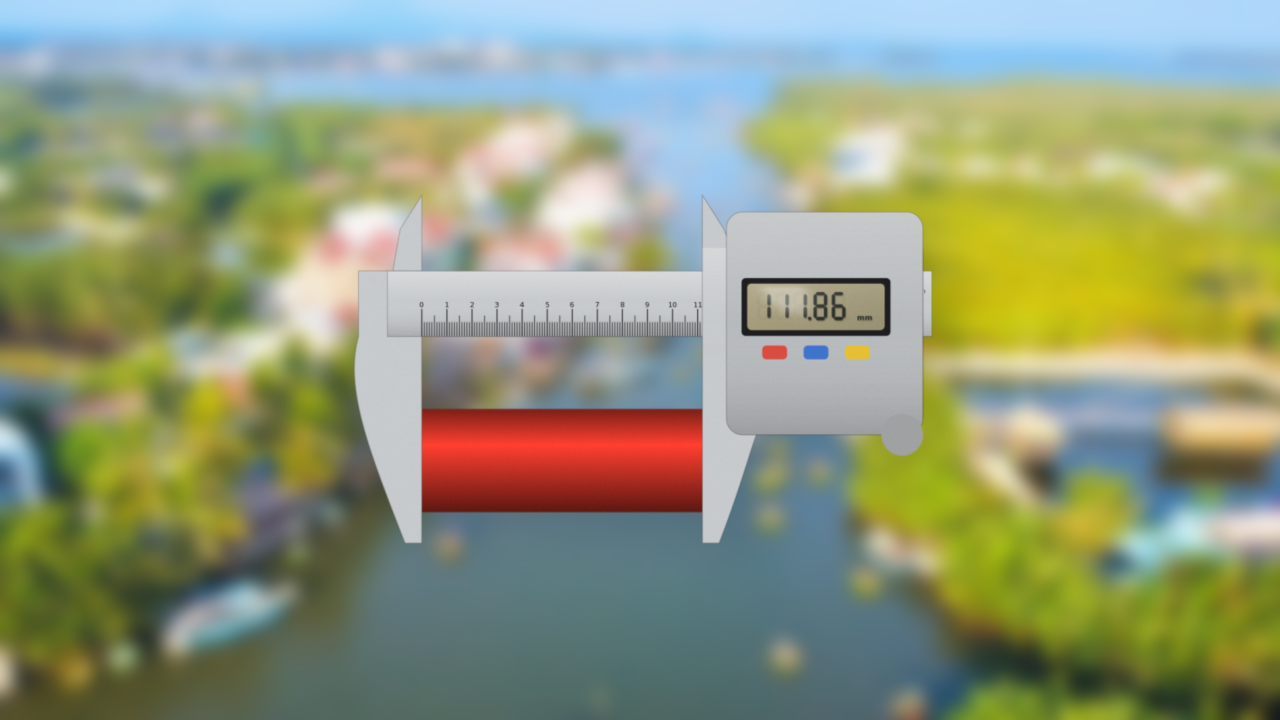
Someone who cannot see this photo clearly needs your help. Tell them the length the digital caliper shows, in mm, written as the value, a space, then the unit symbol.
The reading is 111.86 mm
